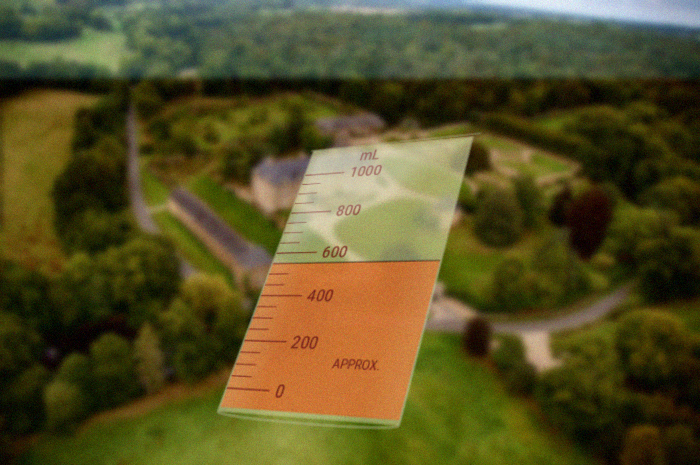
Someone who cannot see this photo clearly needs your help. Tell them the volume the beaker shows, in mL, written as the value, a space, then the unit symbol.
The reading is 550 mL
